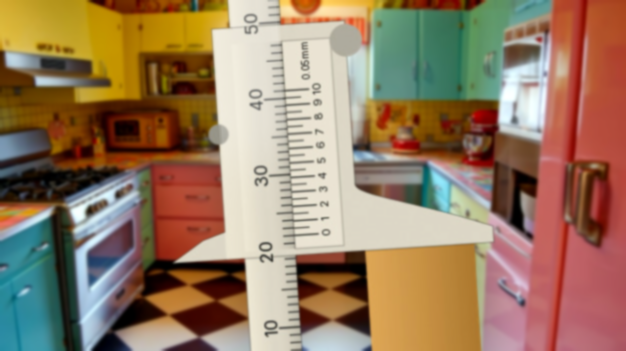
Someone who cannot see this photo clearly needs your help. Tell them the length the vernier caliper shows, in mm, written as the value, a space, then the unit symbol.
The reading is 22.0 mm
